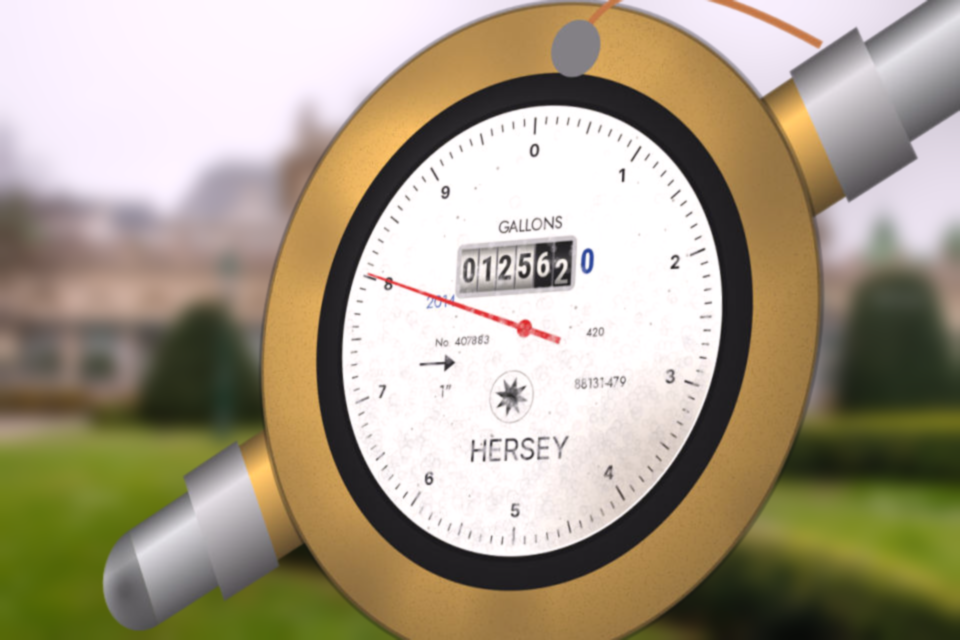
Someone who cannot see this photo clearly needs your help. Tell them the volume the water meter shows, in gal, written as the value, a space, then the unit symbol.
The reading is 125618.0 gal
